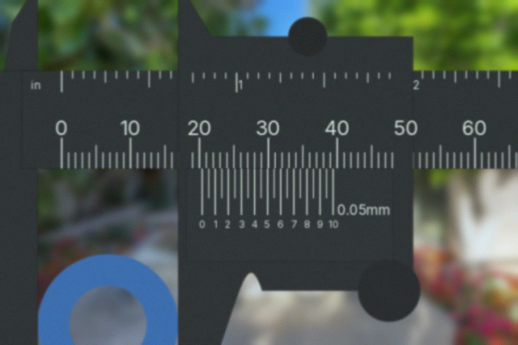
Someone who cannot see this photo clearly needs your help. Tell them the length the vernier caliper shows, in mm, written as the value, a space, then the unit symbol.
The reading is 20.4 mm
